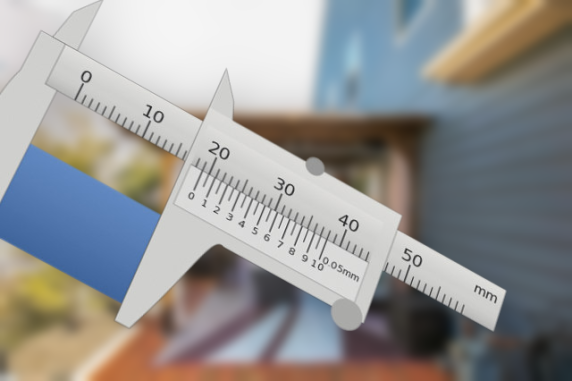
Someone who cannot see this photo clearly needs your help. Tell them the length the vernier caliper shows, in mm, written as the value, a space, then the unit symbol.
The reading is 19.0 mm
